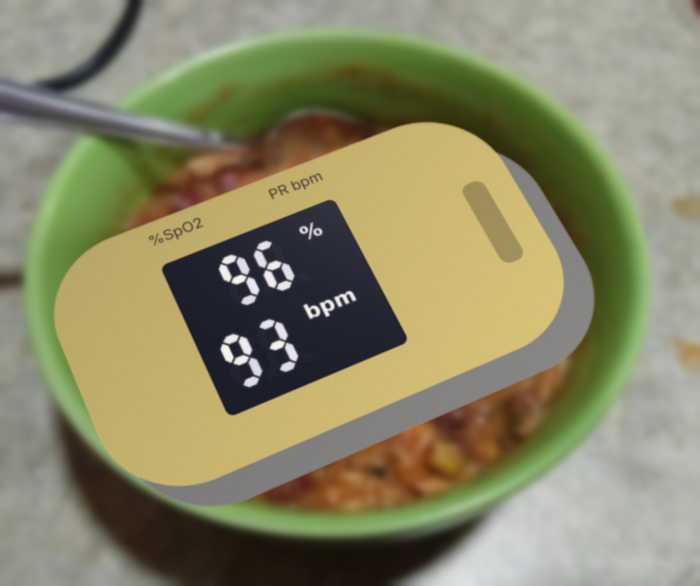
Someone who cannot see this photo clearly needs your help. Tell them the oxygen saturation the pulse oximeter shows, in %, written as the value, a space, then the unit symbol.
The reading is 96 %
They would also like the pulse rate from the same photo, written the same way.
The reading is 93 bpm
